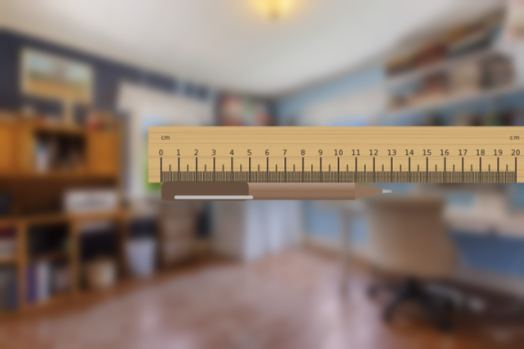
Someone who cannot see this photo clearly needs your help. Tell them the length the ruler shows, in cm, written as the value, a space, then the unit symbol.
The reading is 13 cm
